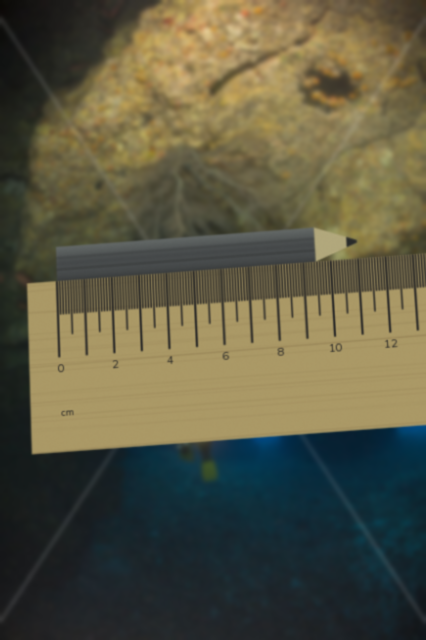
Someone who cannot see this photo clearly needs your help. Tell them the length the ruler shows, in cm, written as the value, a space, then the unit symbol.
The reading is 11 cm
